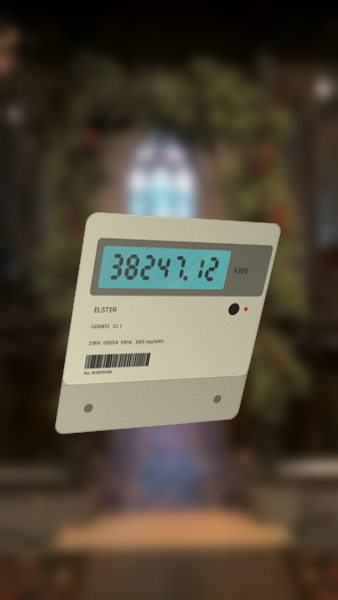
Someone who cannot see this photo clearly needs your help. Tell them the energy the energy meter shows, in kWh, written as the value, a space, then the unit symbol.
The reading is 38247.12 kWh
